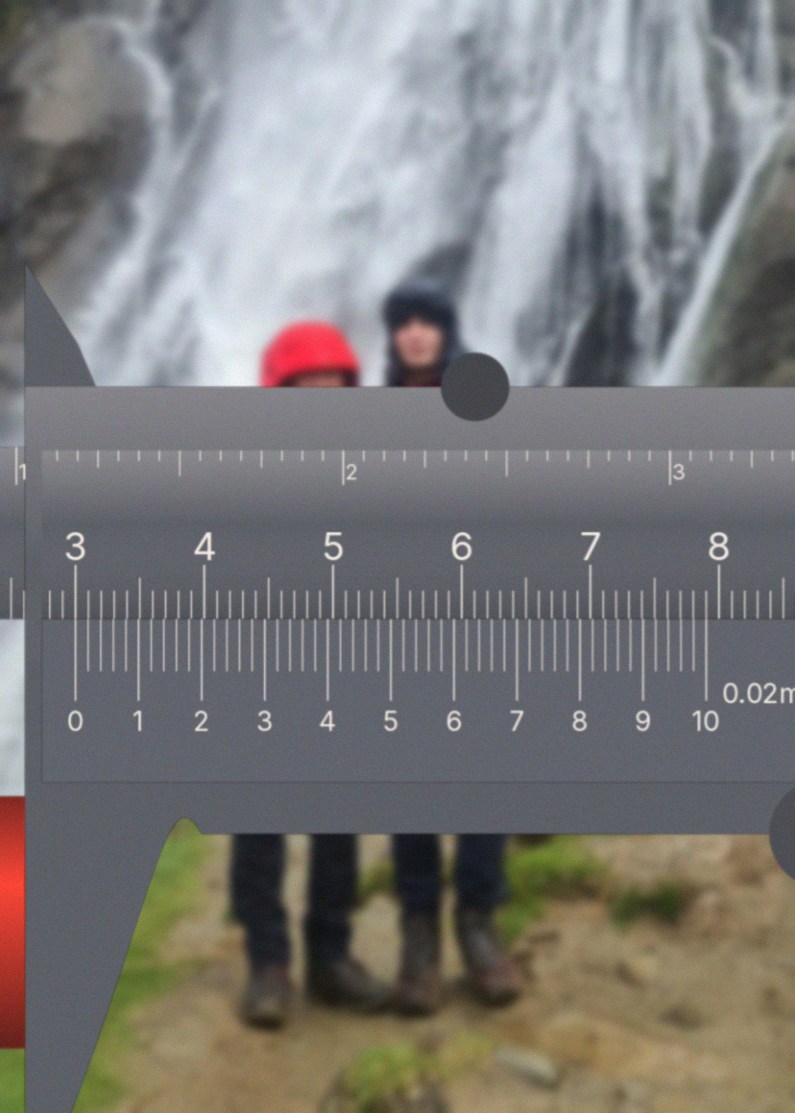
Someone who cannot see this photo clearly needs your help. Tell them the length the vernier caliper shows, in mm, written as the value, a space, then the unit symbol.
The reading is 30.0 mm
